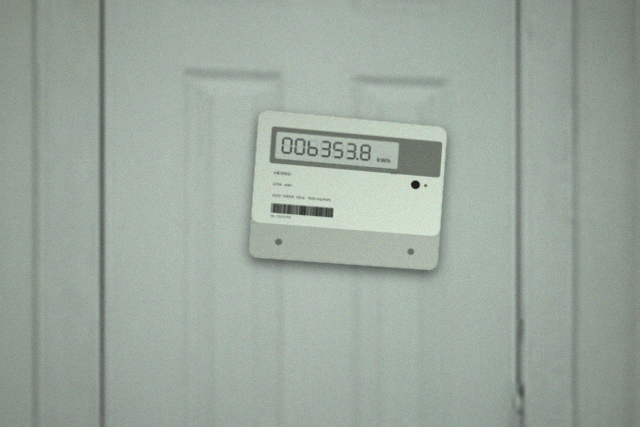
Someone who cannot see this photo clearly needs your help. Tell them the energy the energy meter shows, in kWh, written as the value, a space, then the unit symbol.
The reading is 6353.8 kWh
